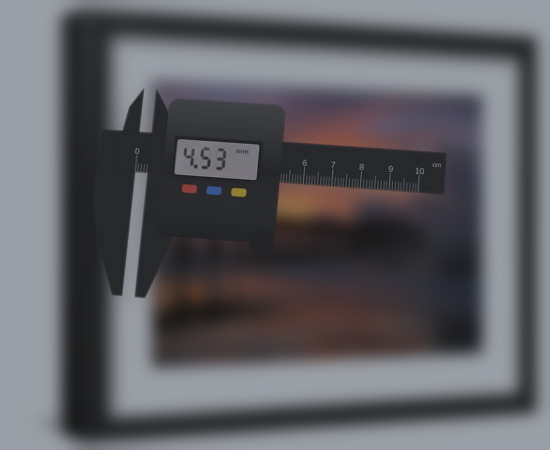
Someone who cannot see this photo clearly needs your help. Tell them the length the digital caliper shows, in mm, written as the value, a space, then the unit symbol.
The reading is 4.53 mm
